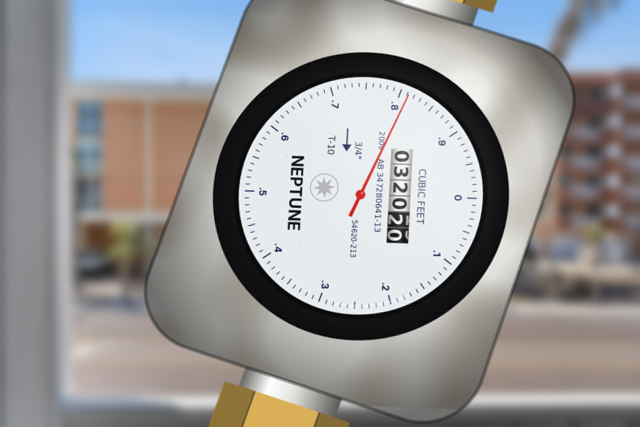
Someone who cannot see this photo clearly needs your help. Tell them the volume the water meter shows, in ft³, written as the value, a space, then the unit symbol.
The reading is 32019.81 ft³
